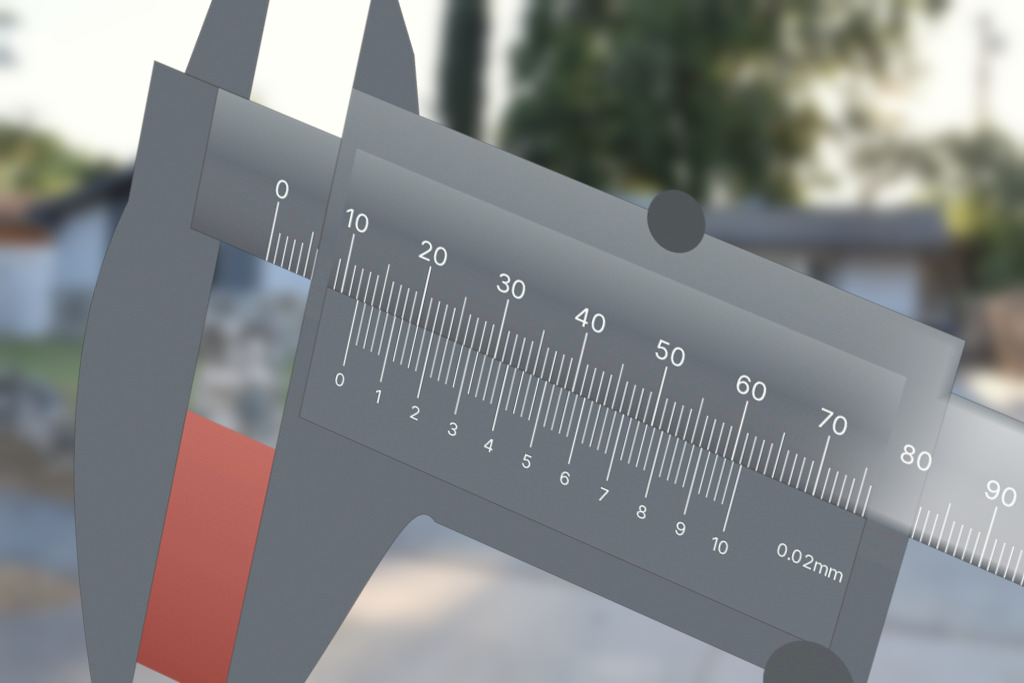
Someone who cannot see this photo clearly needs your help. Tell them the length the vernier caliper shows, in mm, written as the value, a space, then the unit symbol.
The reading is 12.2 mm
